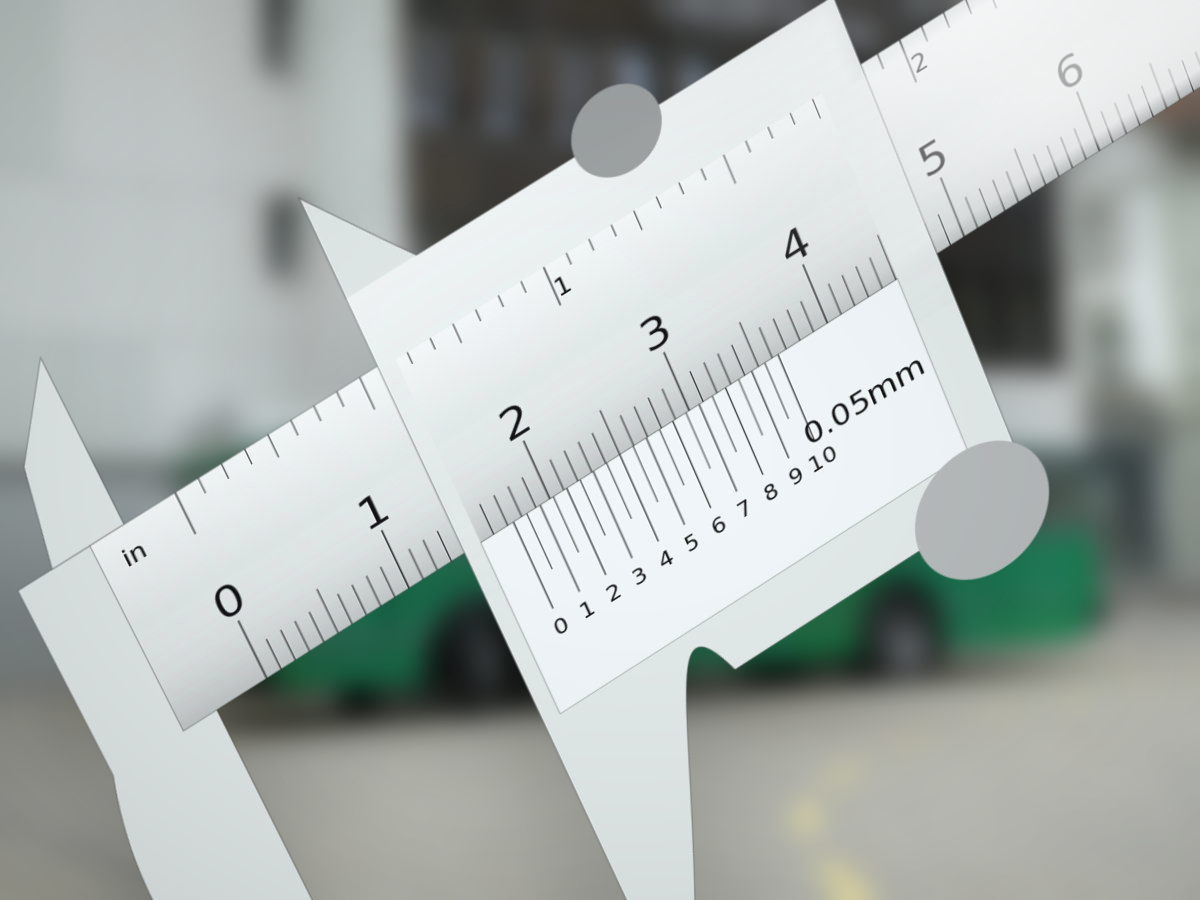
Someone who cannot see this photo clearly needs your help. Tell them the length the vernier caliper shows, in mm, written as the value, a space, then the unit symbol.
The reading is 17.4 mm
